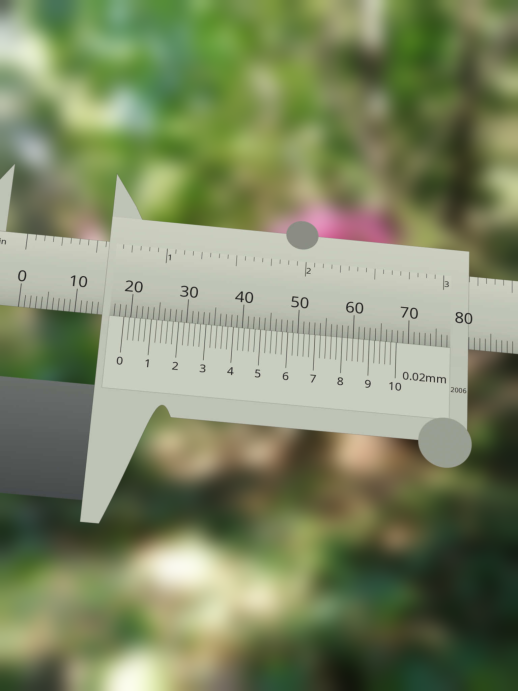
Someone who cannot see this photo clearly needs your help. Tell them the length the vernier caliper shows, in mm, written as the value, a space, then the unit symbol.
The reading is 18.8 mm
